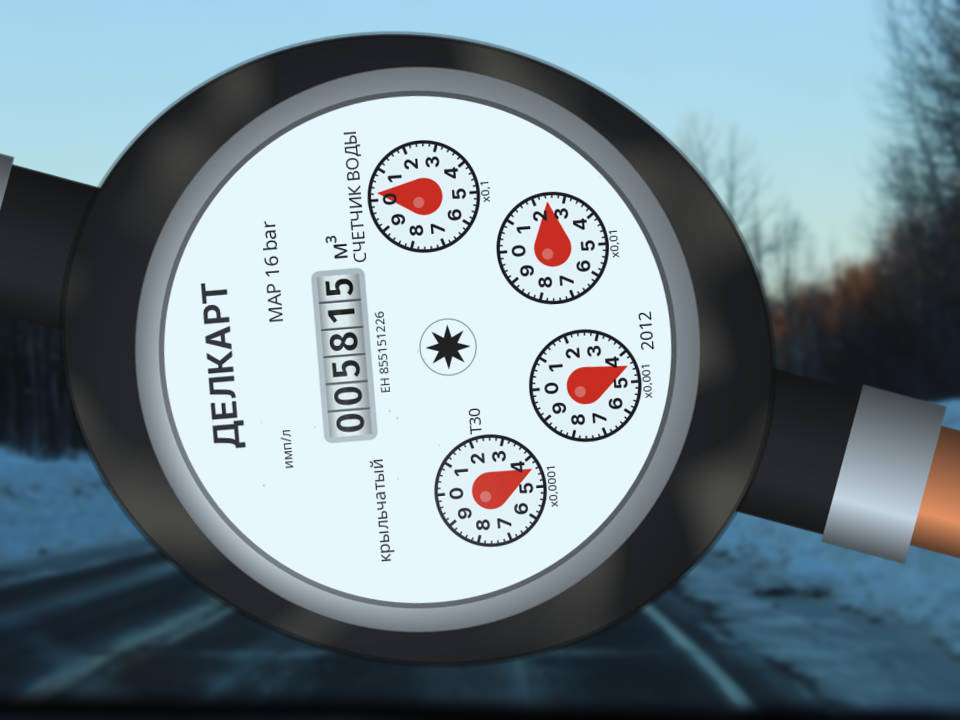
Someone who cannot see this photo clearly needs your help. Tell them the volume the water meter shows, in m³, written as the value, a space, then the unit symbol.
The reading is 5815.0244 m³
